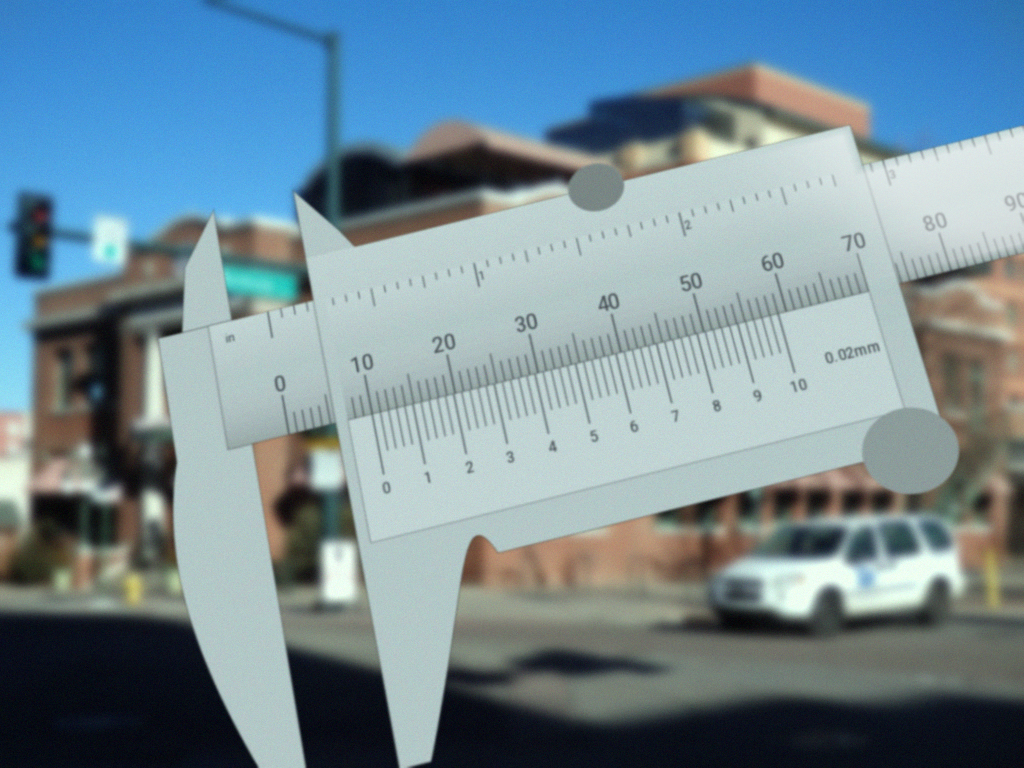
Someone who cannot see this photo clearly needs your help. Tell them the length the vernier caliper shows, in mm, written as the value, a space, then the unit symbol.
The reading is 10.0 mm
